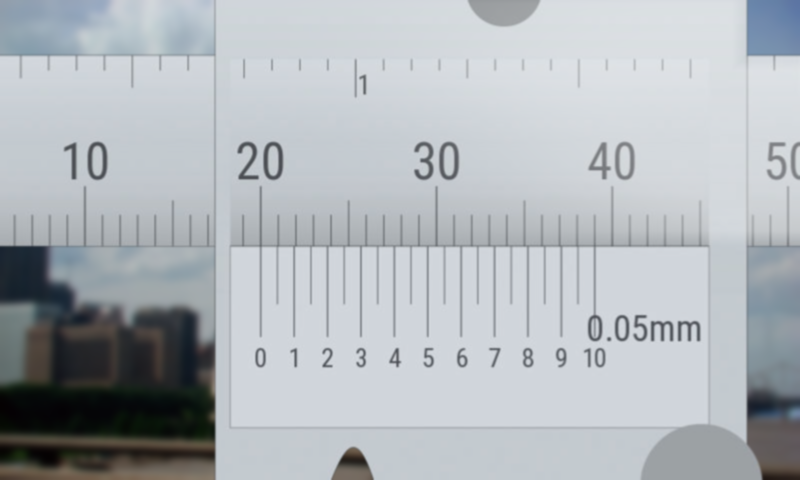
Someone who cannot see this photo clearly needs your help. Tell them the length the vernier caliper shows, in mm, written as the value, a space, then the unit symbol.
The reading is 20.0 mm
